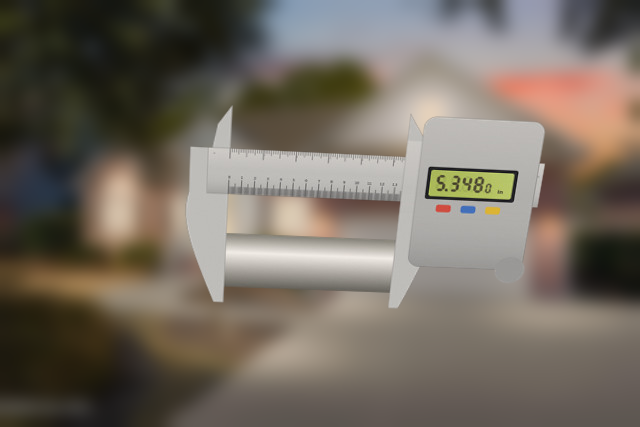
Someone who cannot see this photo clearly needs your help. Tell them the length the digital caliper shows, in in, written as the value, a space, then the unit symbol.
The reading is 5.3480 in
